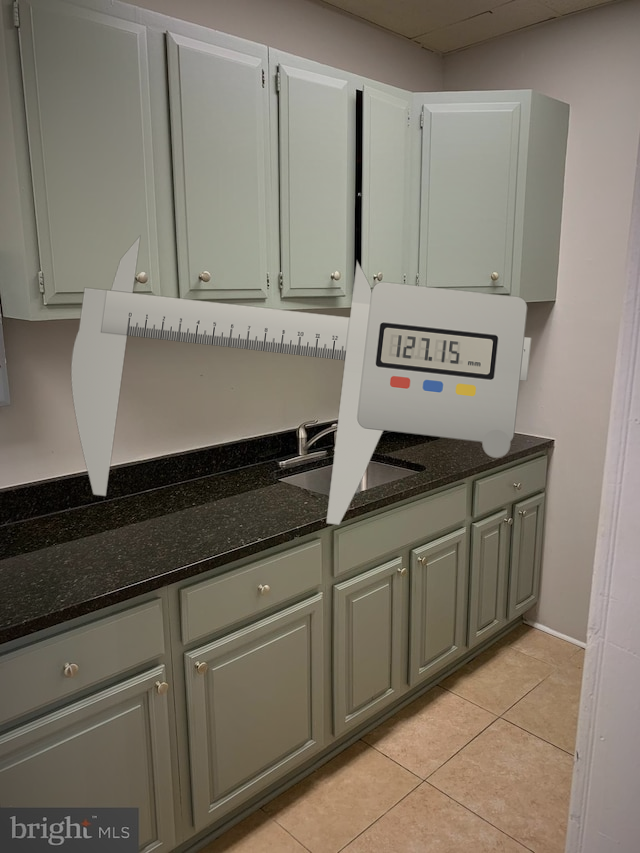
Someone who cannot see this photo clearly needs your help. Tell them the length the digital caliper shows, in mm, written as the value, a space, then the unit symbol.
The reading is 127.15 mm
